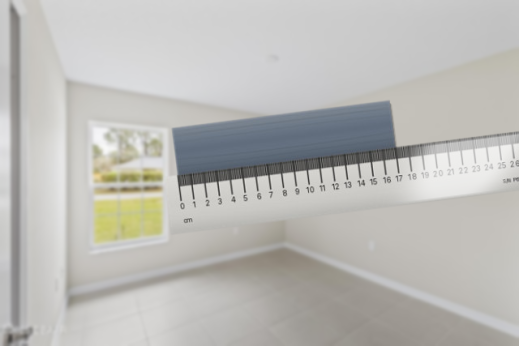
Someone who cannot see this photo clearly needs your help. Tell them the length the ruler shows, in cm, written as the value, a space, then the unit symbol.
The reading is 17 cm
